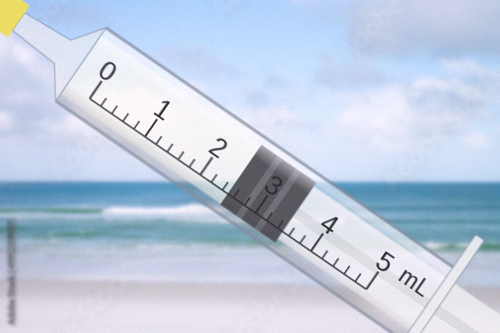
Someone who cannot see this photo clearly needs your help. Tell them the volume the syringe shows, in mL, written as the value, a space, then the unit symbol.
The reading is 2.5 mL
